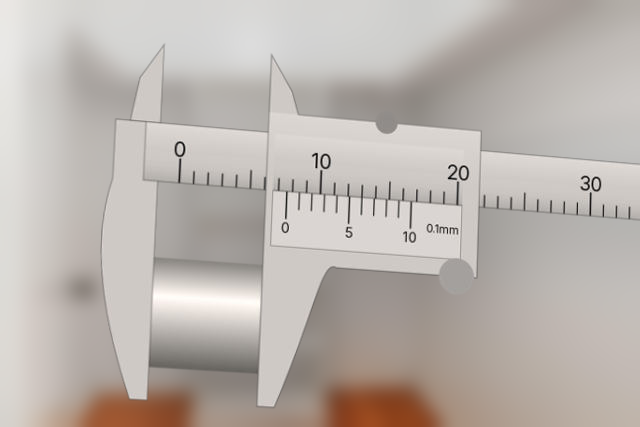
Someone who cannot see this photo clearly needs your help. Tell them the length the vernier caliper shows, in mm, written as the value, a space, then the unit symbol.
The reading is 7.6 mm
